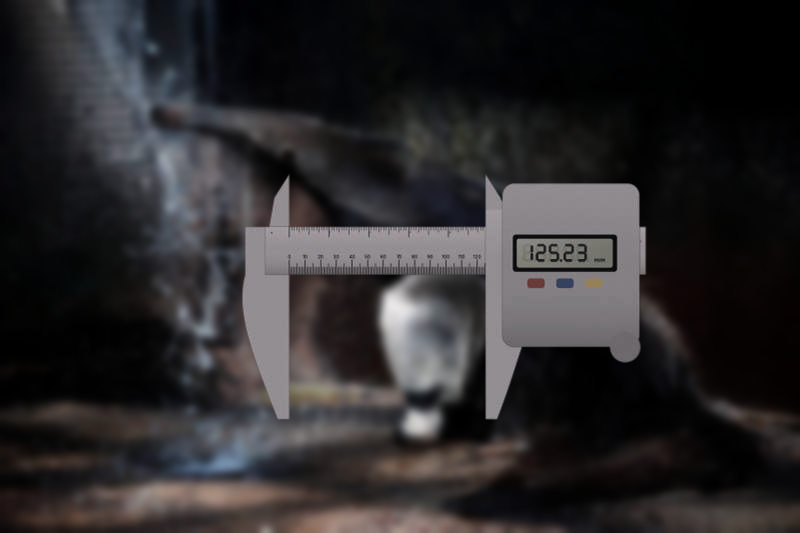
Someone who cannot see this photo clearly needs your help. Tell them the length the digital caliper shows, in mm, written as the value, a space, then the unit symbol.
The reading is 125.23 mm
